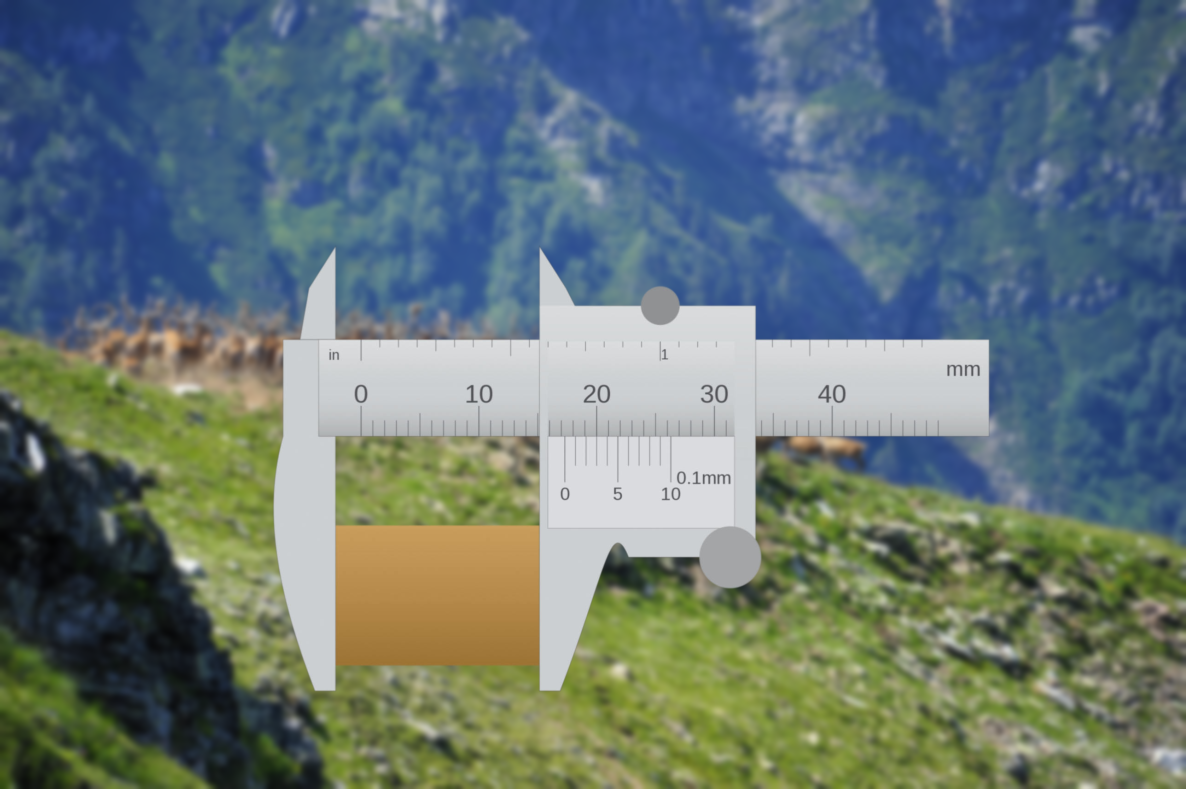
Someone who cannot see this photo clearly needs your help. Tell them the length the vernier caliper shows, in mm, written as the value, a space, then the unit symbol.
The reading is 17.3 mm
